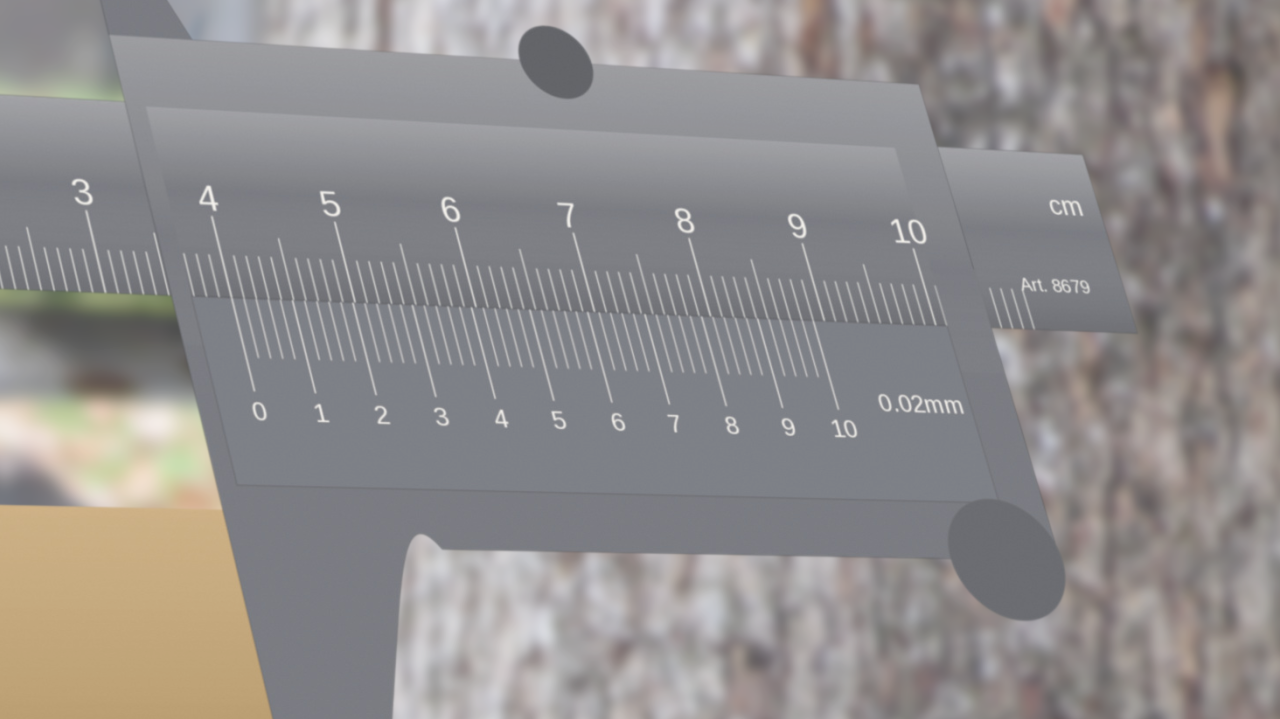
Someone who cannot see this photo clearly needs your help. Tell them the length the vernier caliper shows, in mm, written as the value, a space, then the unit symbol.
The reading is 40.0 mm
